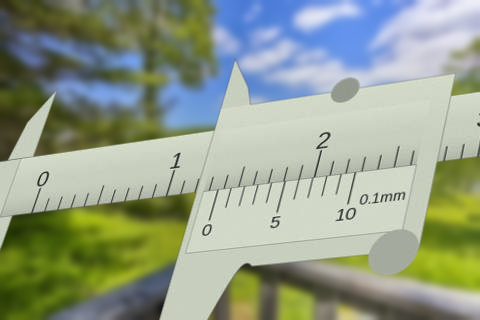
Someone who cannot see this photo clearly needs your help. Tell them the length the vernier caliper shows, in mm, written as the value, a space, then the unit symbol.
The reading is 13.6 mm
